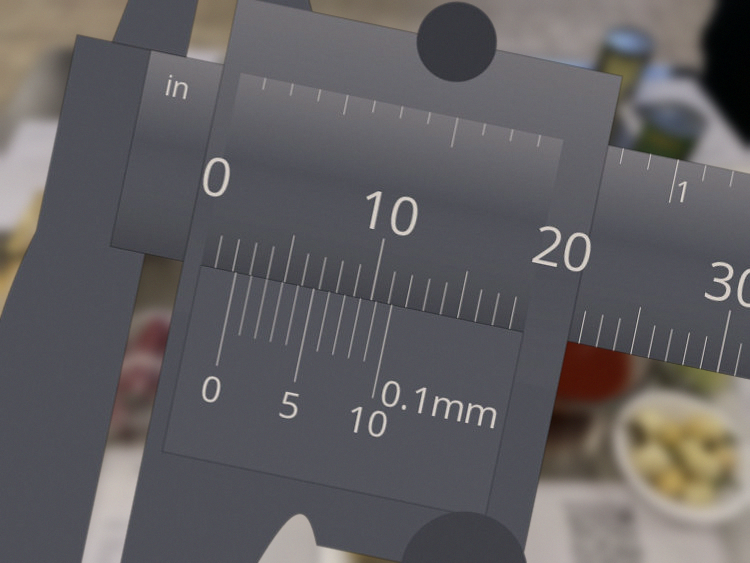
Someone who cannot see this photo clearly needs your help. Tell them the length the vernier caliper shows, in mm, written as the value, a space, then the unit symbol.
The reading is 2.2 mm
